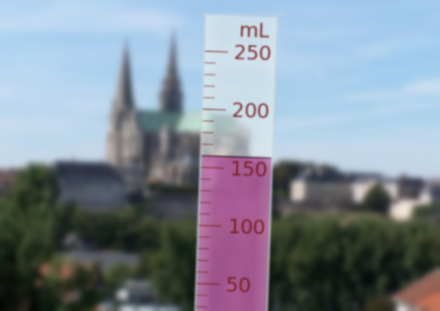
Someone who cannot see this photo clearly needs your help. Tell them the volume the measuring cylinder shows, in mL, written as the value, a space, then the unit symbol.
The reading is 160 mL
